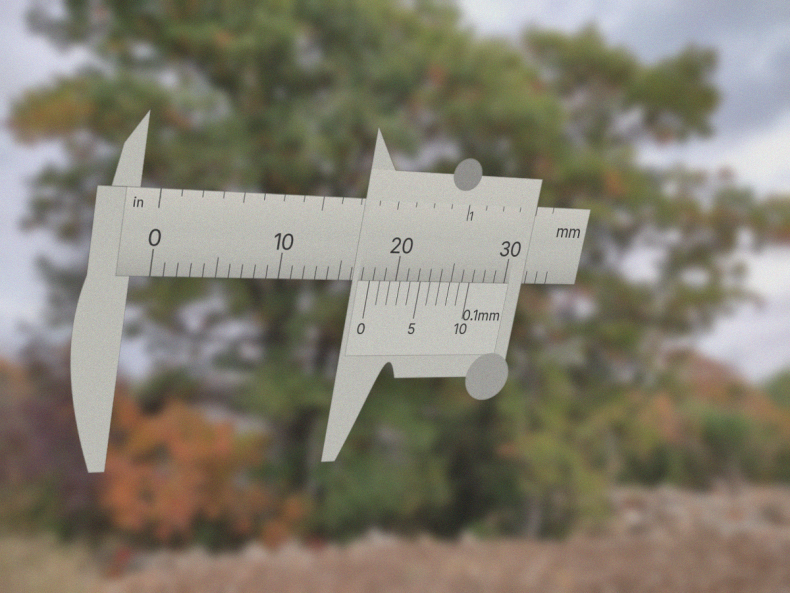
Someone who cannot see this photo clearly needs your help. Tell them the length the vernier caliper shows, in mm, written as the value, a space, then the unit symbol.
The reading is 17.7 mm
